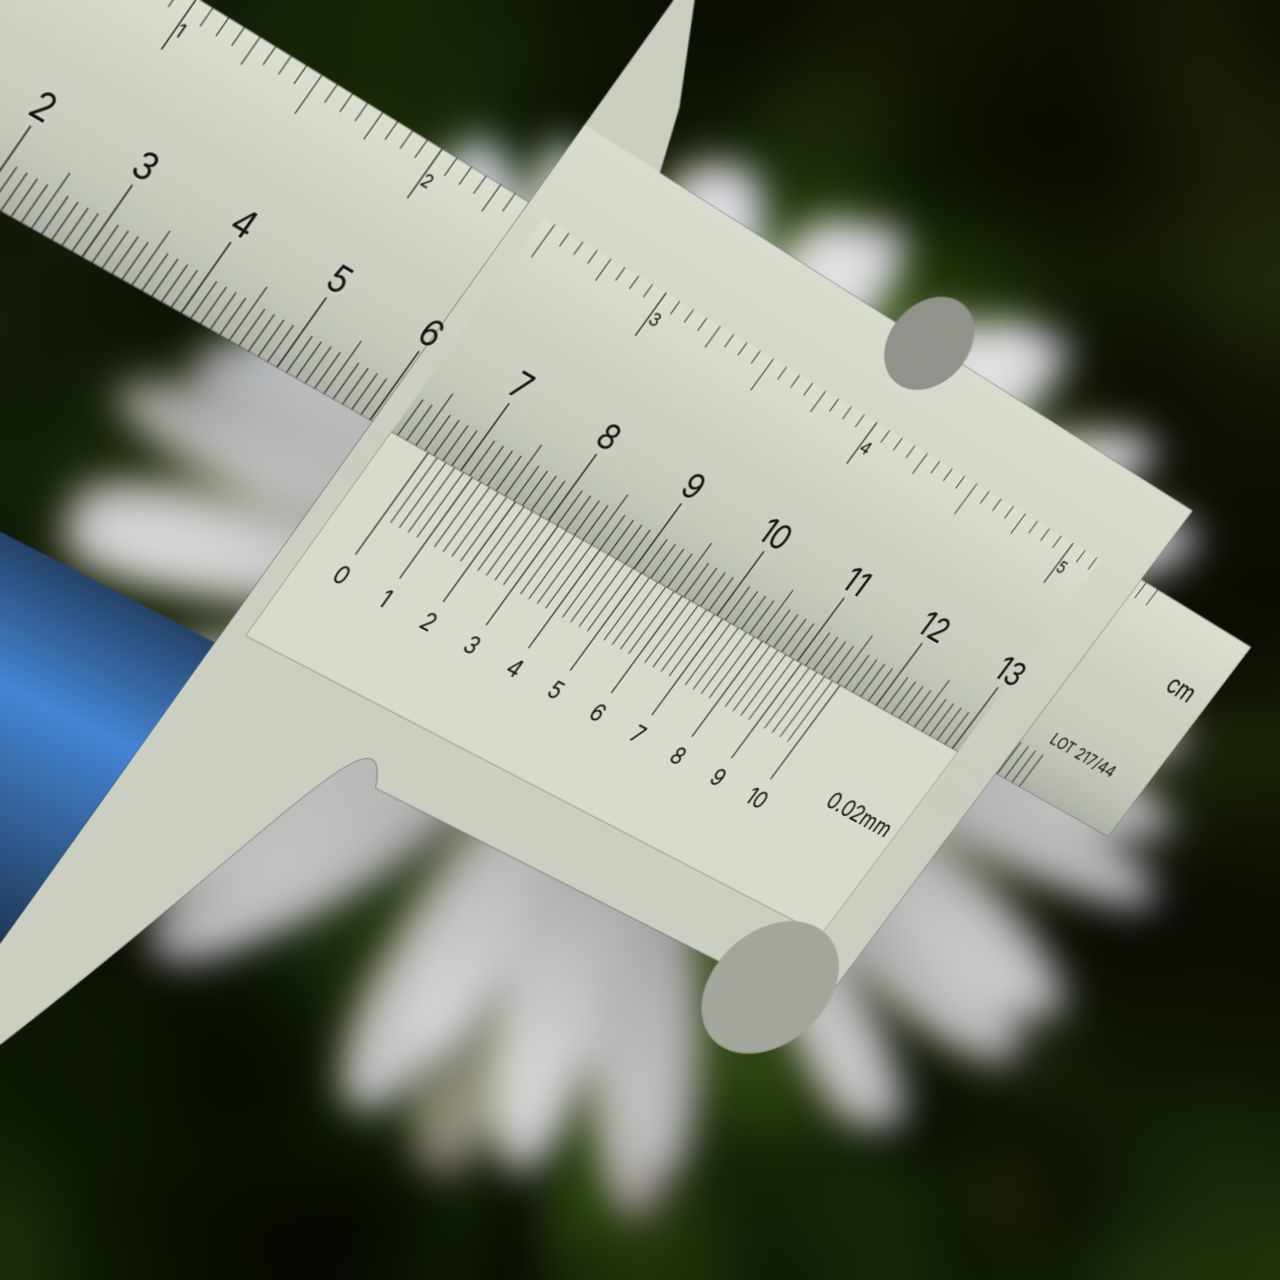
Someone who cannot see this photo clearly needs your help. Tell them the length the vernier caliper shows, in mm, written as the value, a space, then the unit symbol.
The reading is 66.4 mm
